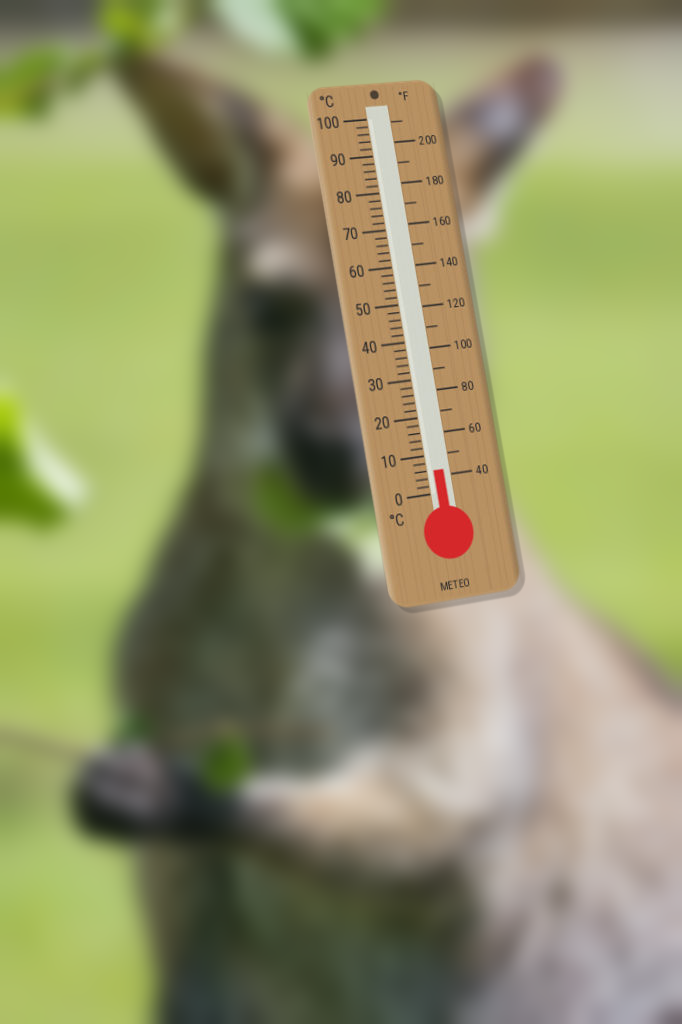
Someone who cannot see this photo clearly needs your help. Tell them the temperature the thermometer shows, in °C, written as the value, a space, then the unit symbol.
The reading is 6 °C
